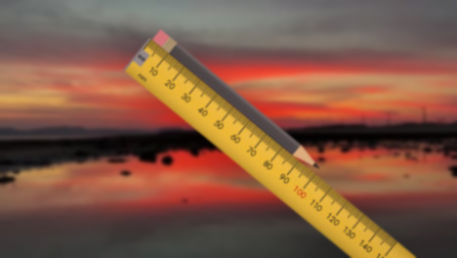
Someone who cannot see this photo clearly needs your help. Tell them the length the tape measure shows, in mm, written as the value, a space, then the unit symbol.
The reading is 100 mm
